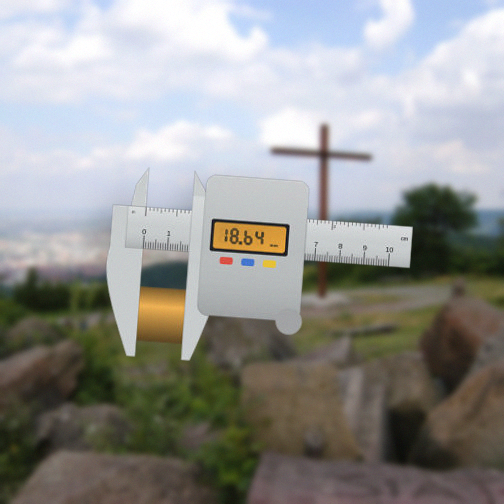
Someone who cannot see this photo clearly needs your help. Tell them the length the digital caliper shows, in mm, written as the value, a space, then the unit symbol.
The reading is 18.64 mm
